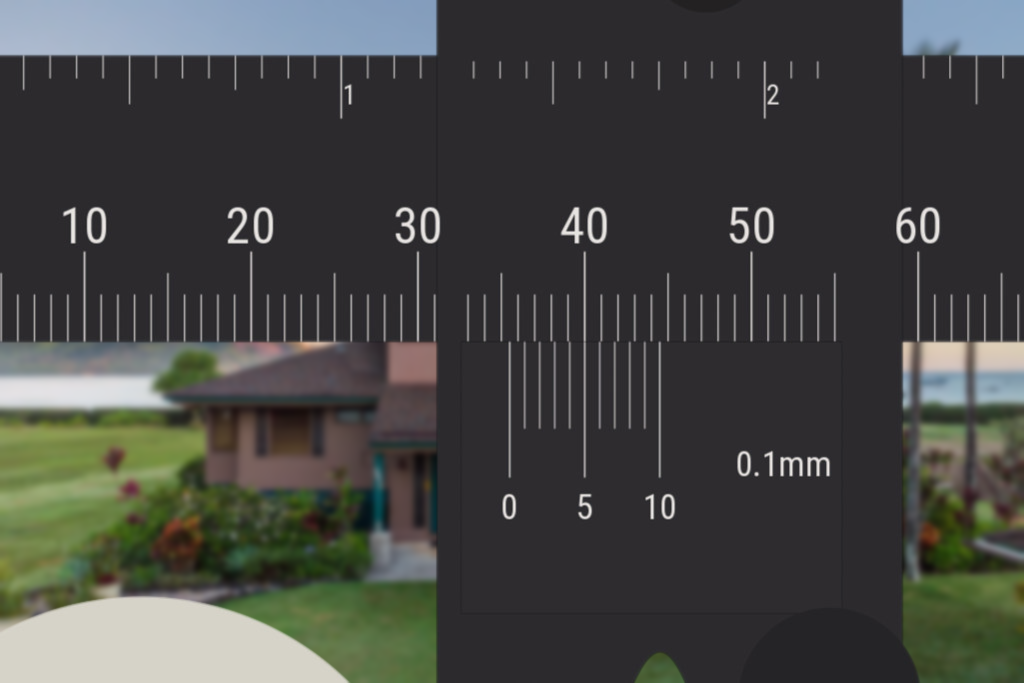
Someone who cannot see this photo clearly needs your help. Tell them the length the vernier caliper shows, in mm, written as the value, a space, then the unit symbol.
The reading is 35.5 mm
